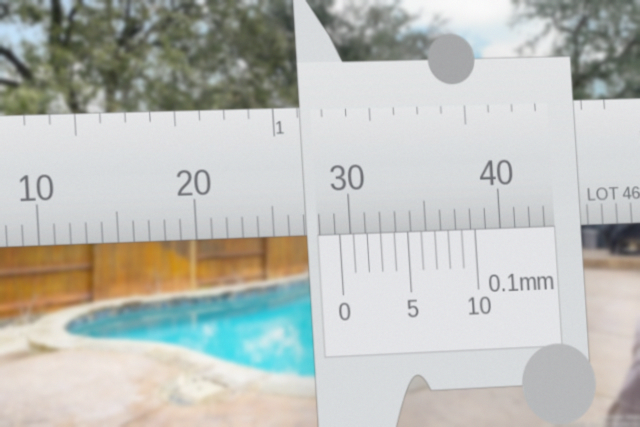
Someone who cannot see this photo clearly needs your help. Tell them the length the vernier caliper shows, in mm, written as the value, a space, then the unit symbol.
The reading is 29.3 mm
